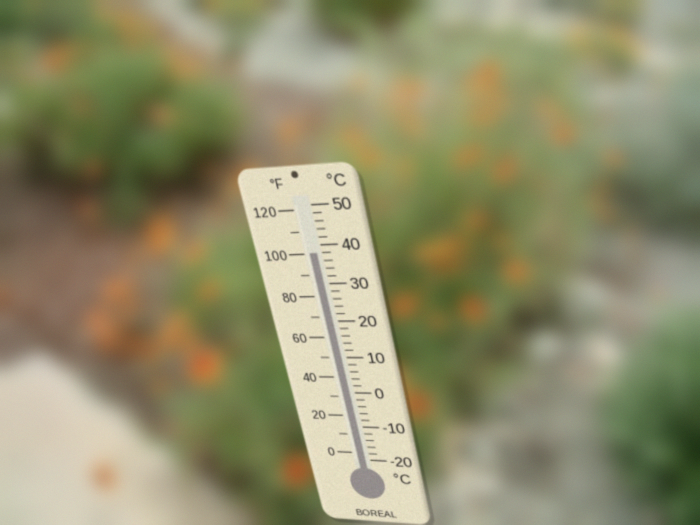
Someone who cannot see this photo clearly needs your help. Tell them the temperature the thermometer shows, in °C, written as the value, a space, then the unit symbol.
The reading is 38 °C
